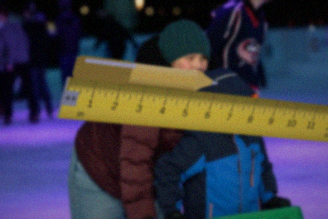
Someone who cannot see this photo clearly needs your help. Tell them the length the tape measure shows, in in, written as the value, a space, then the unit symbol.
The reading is 6 in
